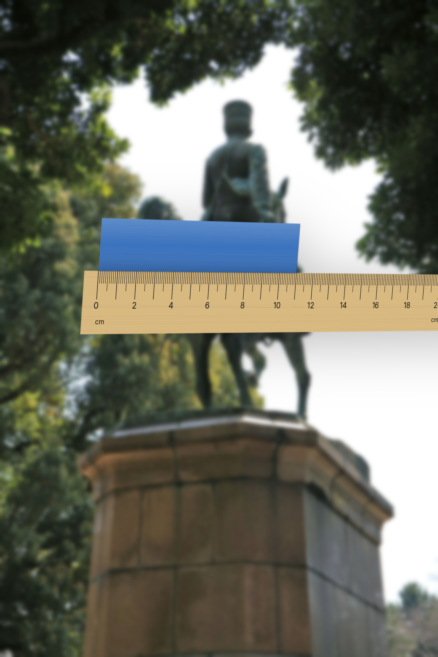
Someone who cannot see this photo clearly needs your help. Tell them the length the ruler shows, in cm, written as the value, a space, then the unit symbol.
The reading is 11 cm
